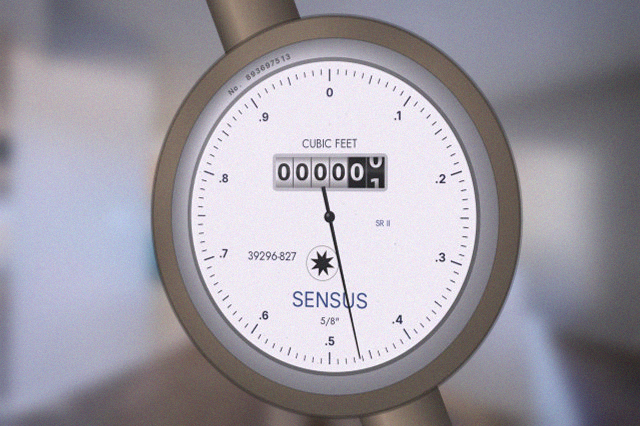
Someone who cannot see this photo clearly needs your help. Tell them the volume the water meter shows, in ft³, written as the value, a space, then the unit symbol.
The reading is 0.46 ft³
